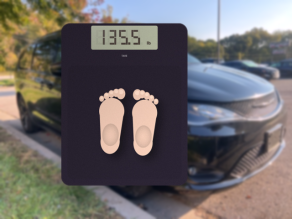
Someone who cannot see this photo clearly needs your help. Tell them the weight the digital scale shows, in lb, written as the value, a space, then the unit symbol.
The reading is 135.5 lb
